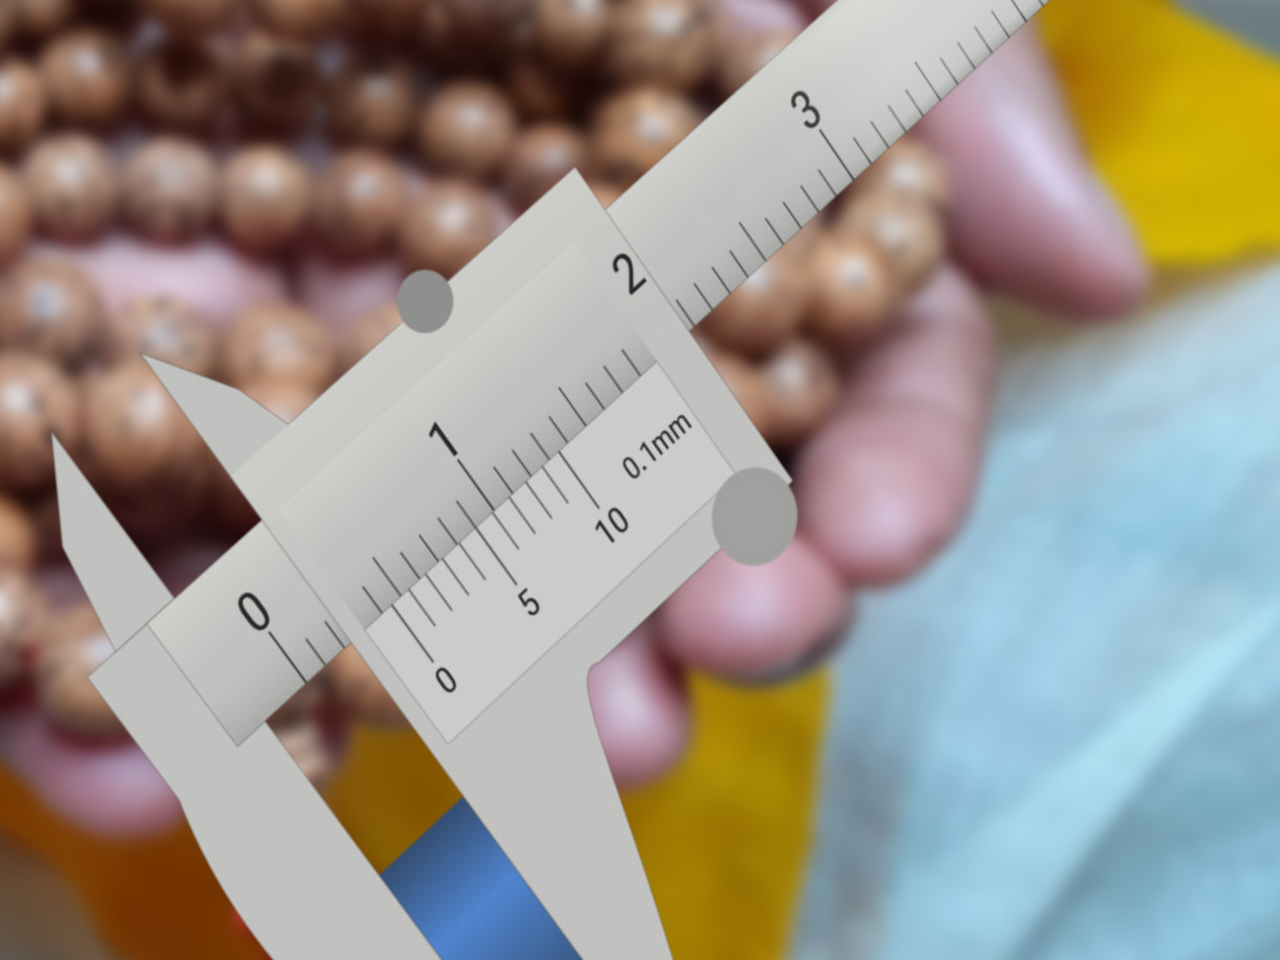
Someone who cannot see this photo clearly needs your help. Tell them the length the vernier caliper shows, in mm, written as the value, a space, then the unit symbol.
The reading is 4.5 mm
